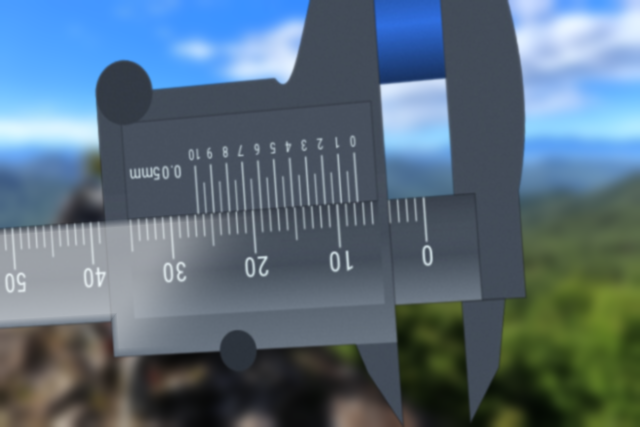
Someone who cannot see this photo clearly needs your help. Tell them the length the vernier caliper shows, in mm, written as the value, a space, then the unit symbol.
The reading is 7.6 mm
